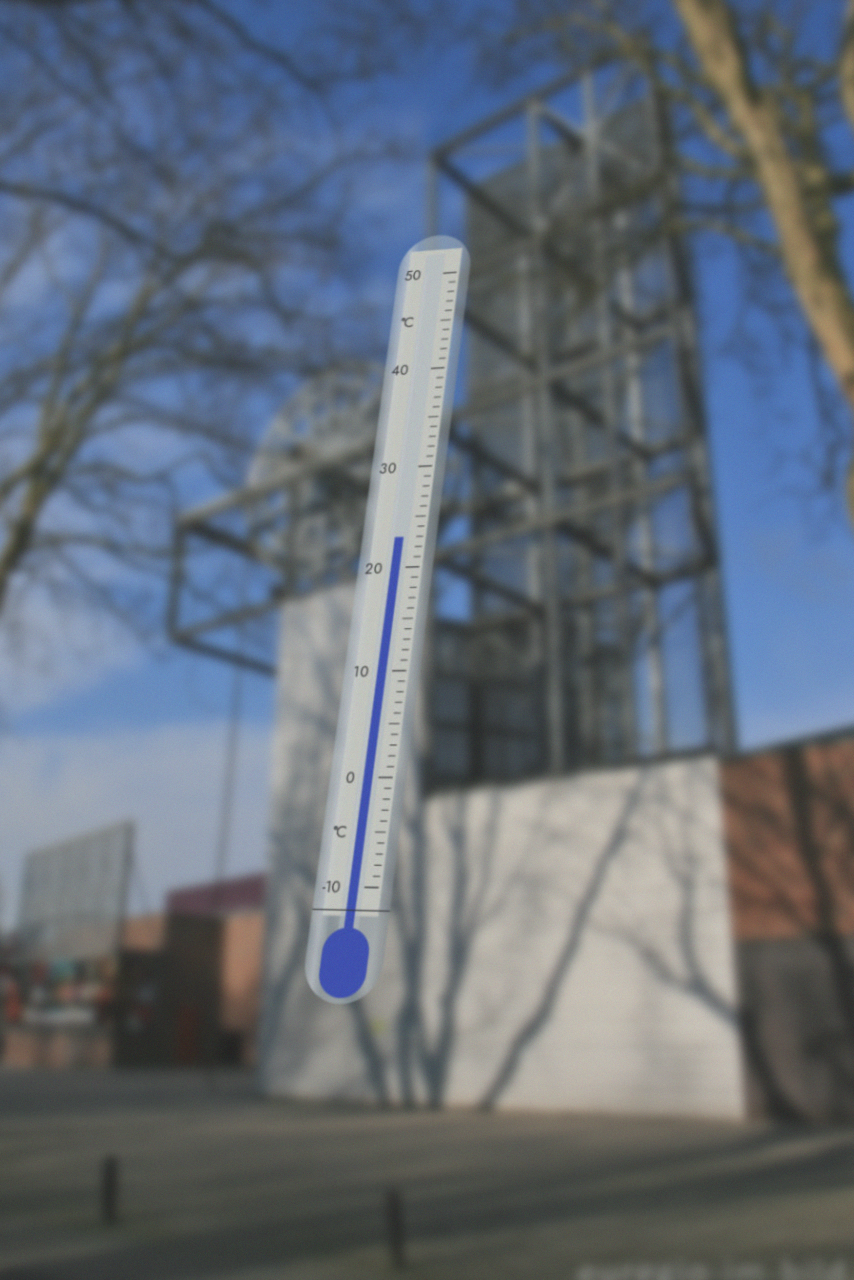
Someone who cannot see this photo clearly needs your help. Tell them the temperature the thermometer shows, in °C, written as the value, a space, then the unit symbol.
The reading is 23 °C
